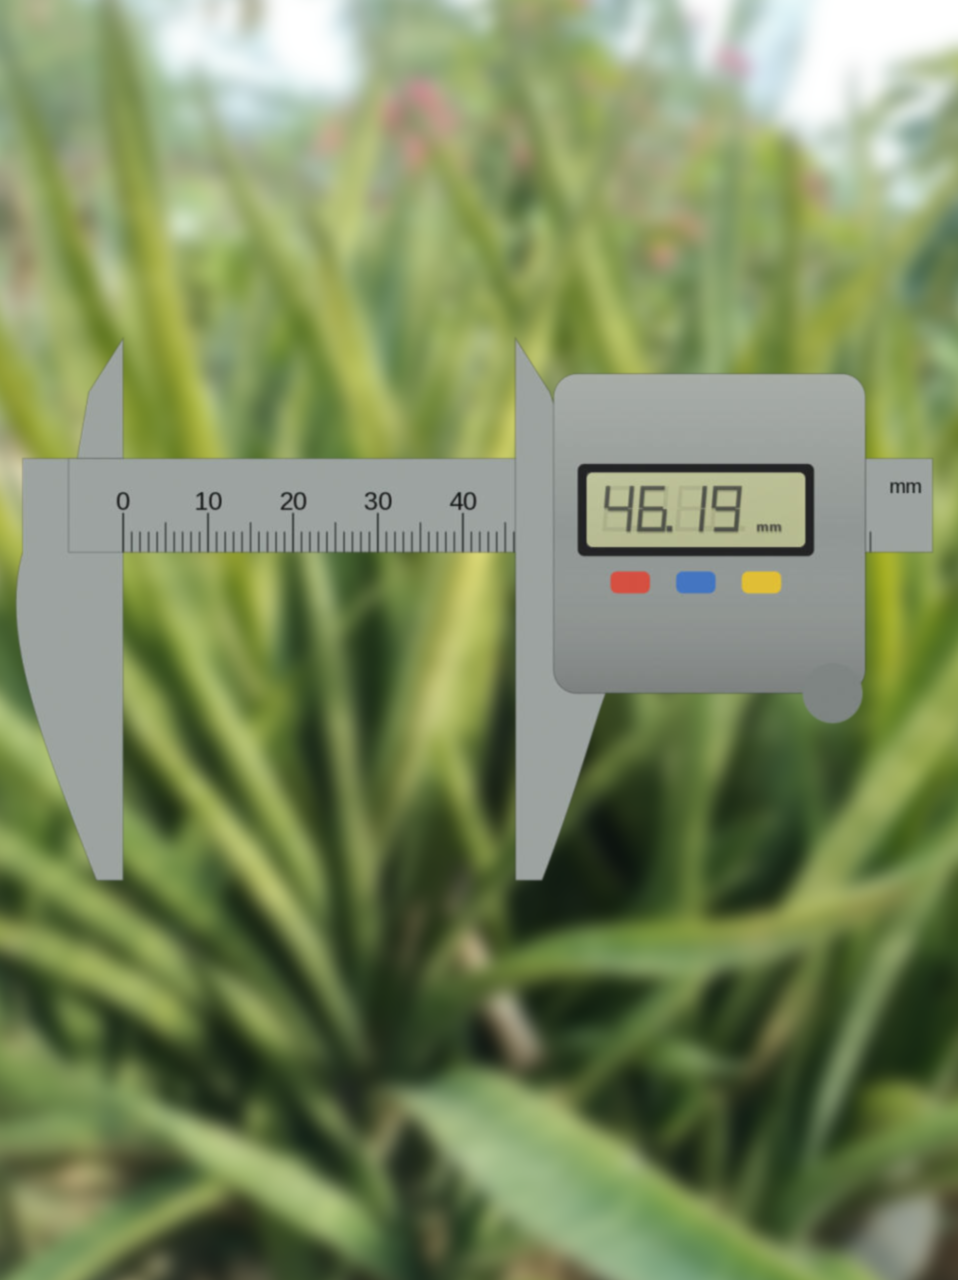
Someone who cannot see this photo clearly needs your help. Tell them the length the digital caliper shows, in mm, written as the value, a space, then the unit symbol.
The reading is 46.19 mm
